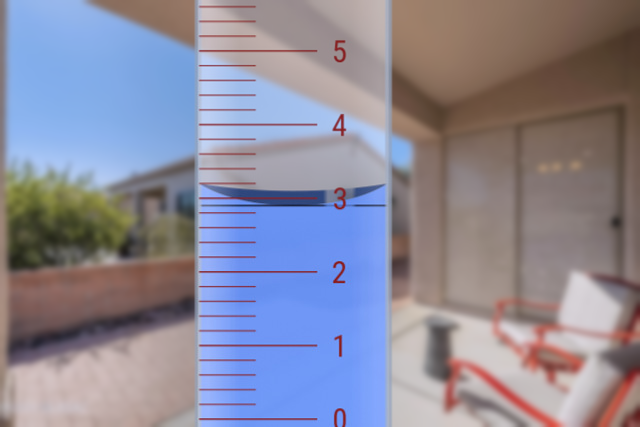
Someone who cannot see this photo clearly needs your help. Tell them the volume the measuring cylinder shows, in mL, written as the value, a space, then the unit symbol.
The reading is 2.9 mL
